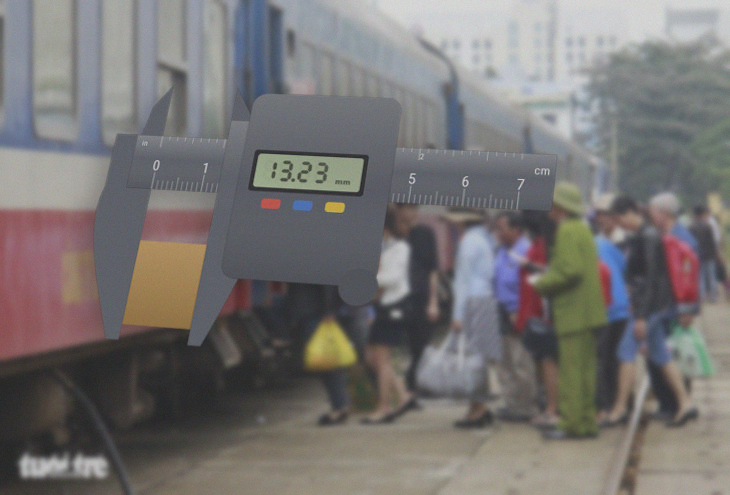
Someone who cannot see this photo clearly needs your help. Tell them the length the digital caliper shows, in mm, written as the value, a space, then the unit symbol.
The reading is 13.23 mm
